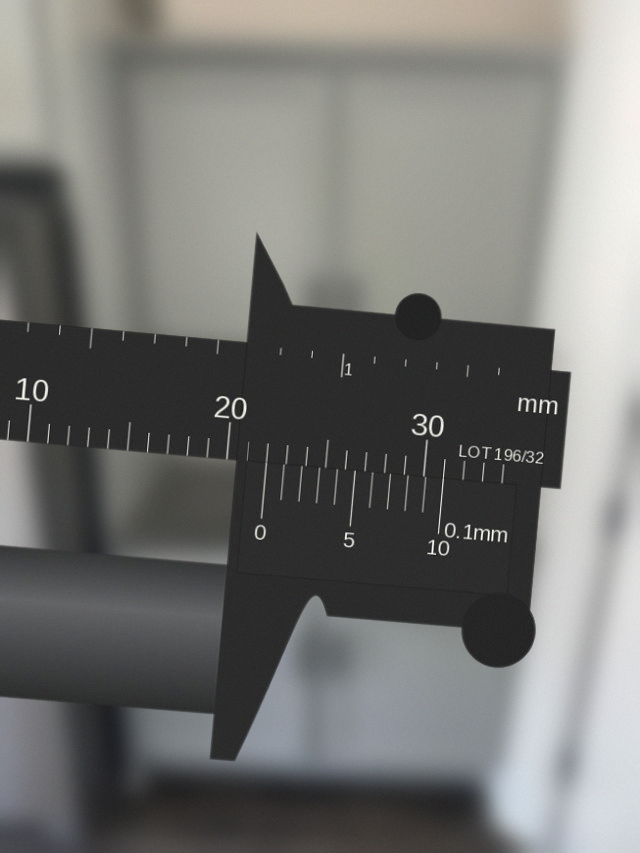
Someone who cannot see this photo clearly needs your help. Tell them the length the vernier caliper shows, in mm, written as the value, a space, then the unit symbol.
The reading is 22.0 mm
